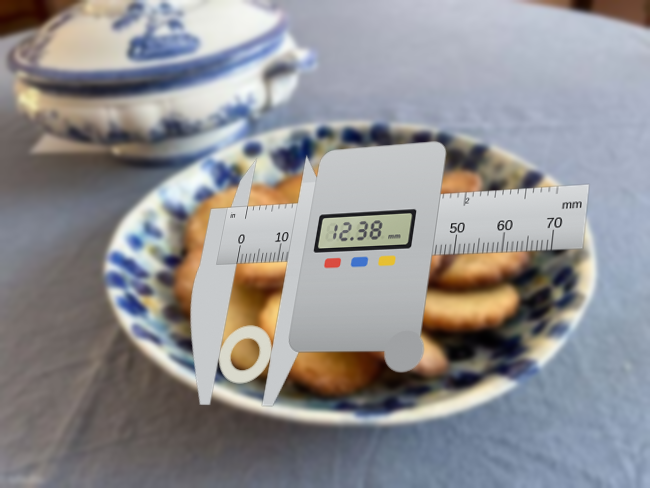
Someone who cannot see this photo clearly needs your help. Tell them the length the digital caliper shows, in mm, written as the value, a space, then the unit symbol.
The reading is 12.38 mm
